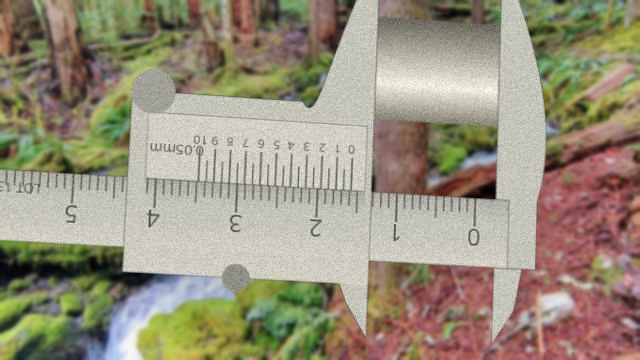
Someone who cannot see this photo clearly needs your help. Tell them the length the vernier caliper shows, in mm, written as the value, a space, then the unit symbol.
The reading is 15.8 mm
